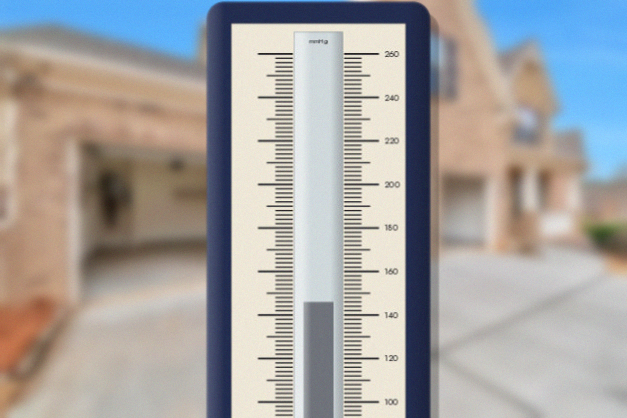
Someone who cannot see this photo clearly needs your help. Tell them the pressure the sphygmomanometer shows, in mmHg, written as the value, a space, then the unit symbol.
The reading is 146 mmHg
